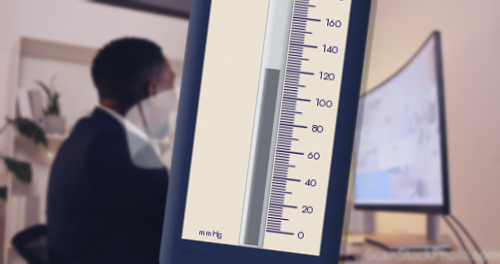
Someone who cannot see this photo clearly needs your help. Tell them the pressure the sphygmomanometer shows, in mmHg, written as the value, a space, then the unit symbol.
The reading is 120 mmHg
